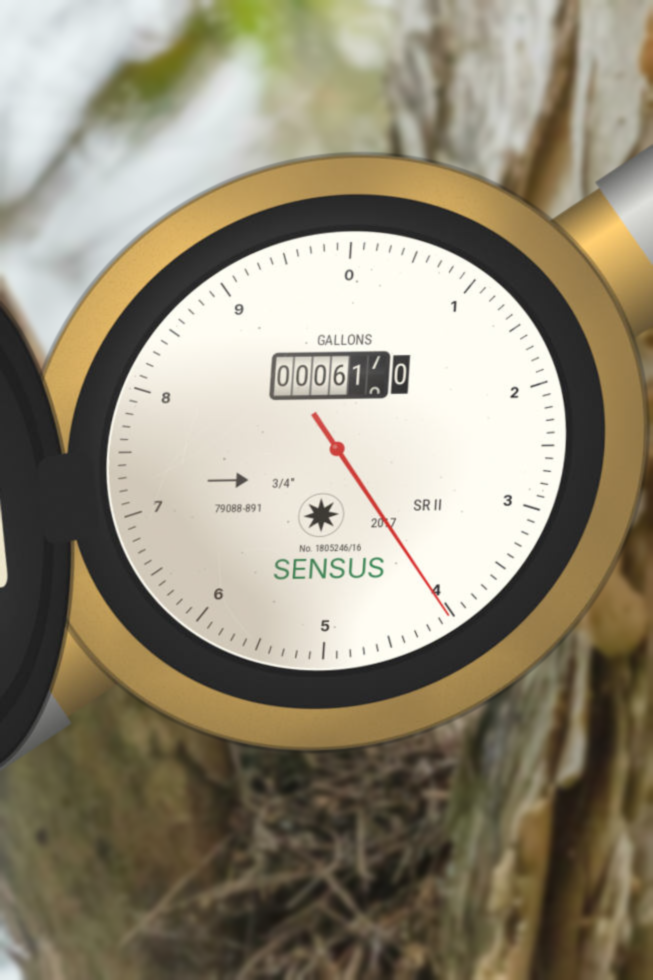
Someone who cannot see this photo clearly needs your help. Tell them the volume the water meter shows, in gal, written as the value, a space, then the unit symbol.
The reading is 6174.0 gal
